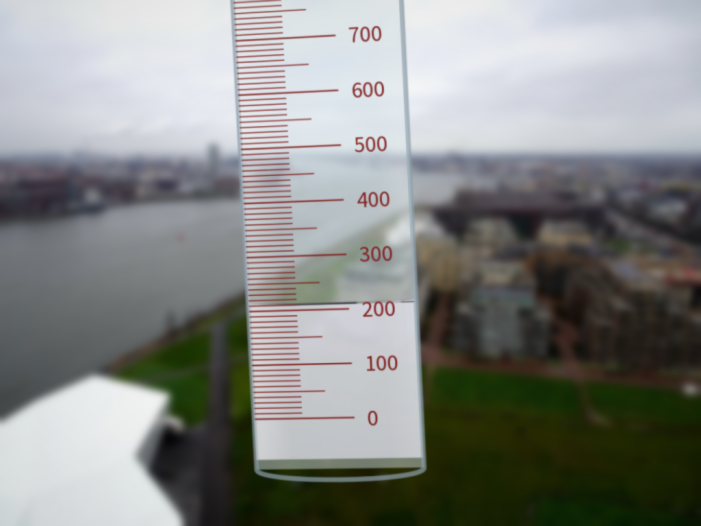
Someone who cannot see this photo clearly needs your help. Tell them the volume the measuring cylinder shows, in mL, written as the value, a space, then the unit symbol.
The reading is 210 mL
